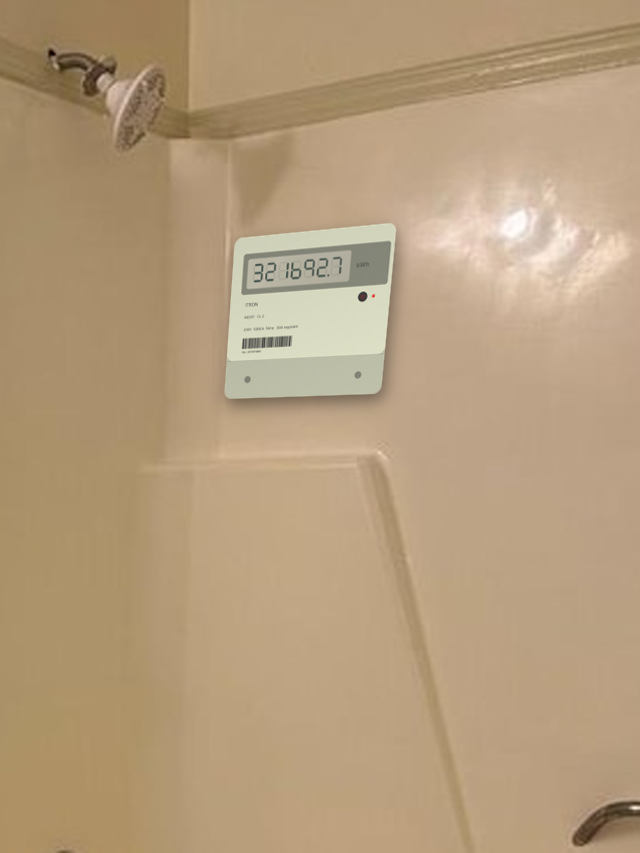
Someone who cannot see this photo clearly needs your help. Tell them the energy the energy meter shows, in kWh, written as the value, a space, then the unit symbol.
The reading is 321692.7 kWh
